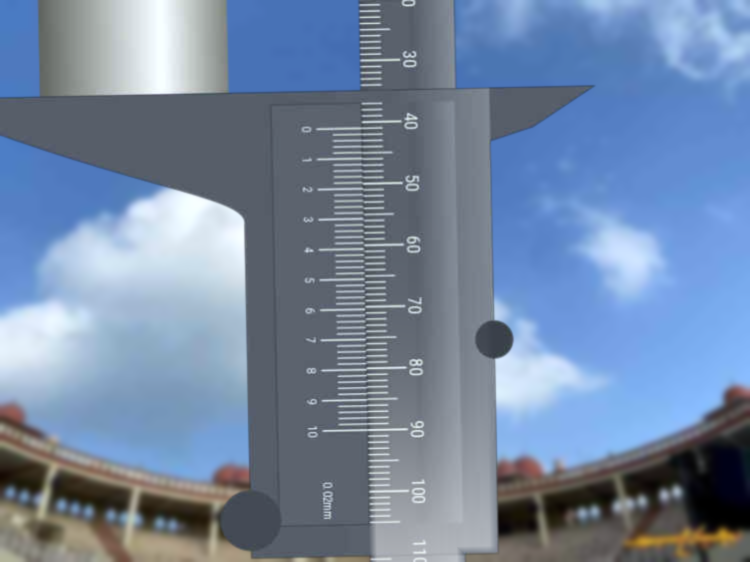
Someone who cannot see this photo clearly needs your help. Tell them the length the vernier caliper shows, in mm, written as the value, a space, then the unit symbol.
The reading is 41.0 mm
